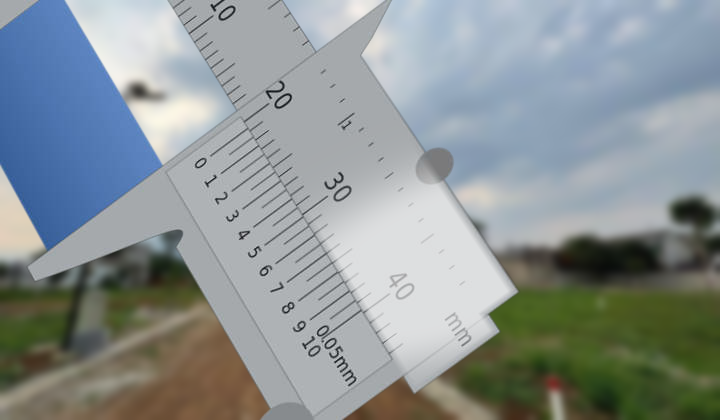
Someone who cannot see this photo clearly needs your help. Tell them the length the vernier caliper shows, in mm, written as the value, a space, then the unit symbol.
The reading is 20.7 mm
